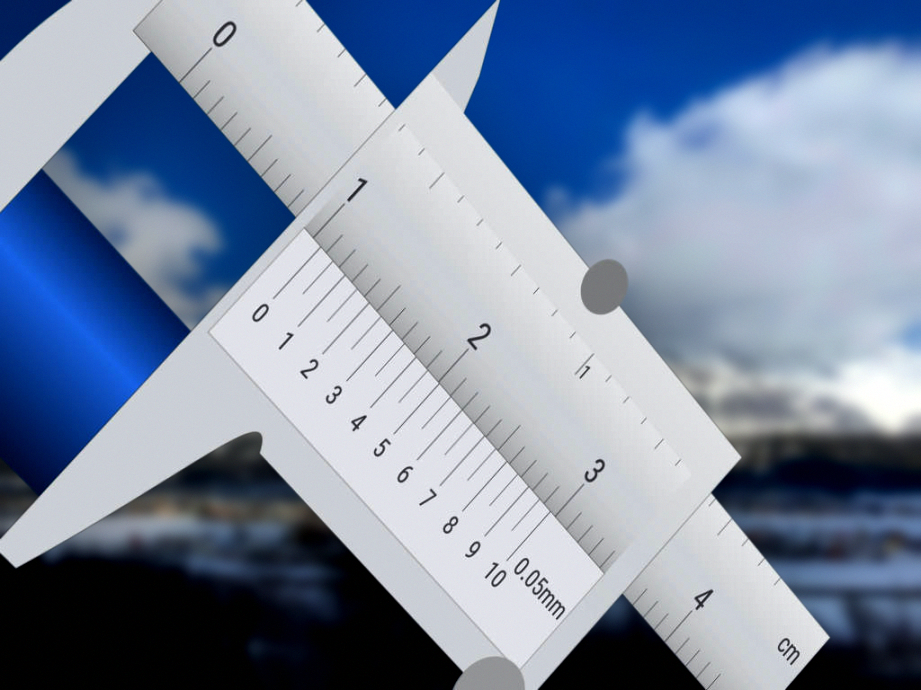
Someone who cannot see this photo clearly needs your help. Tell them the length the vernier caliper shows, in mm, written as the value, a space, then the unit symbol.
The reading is 10.6 mm
